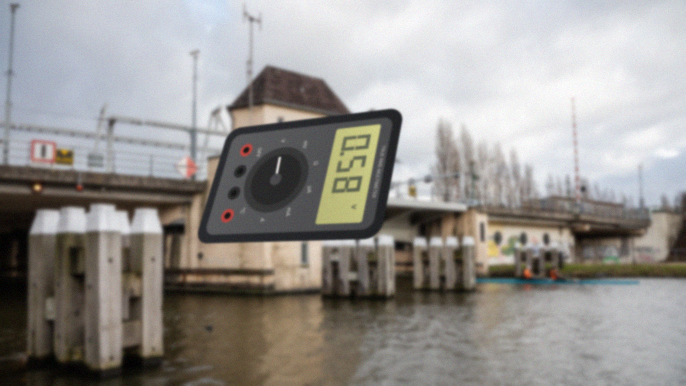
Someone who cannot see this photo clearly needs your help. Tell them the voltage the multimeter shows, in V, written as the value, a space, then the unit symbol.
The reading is 0.58 V
